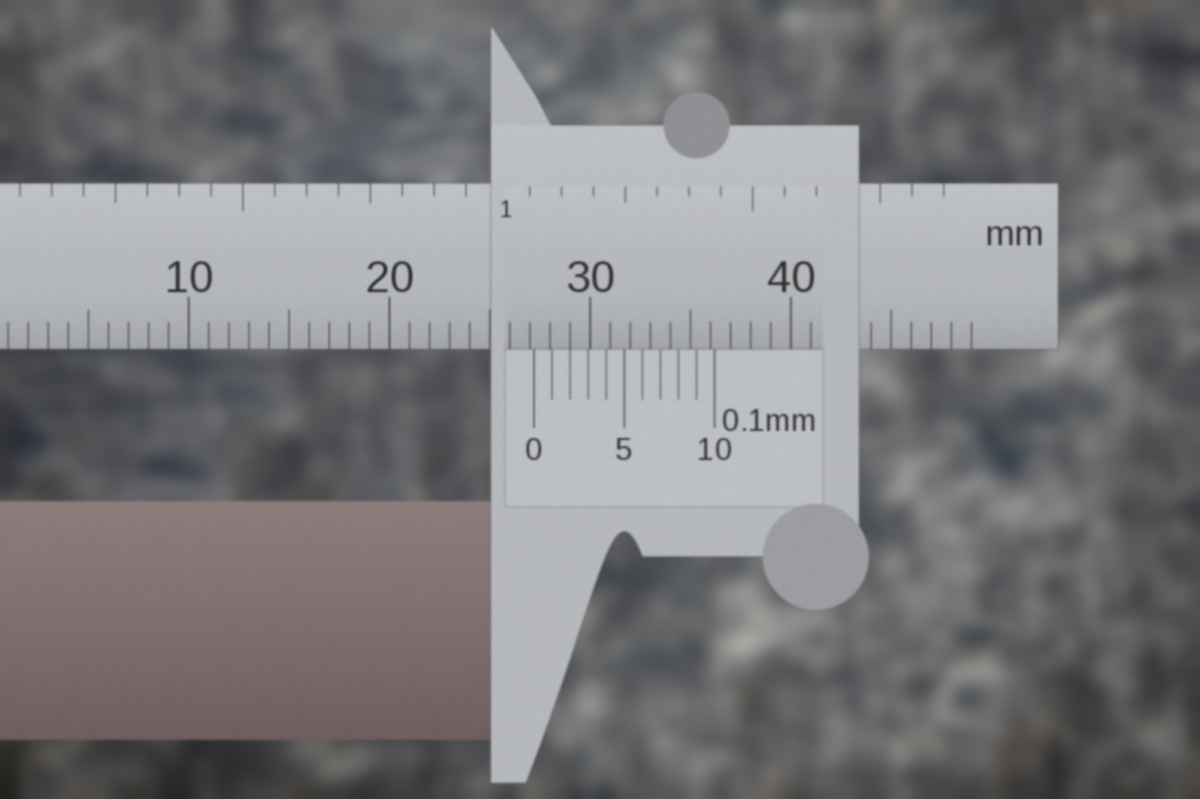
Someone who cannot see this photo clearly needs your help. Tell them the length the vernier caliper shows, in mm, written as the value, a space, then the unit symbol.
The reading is 27.2 mm
